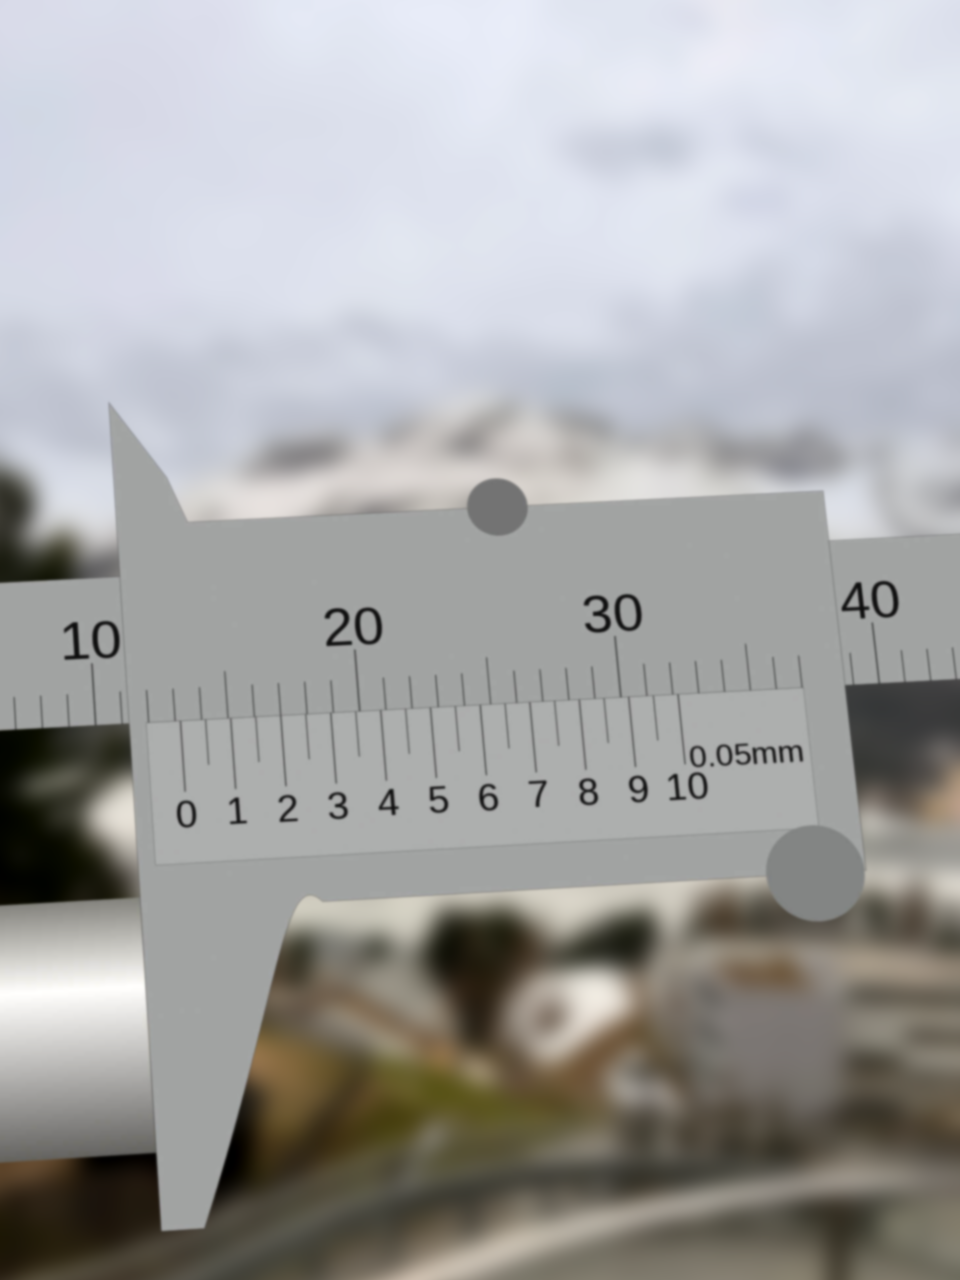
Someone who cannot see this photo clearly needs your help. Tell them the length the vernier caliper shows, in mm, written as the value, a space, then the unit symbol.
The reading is 13.2 mm
